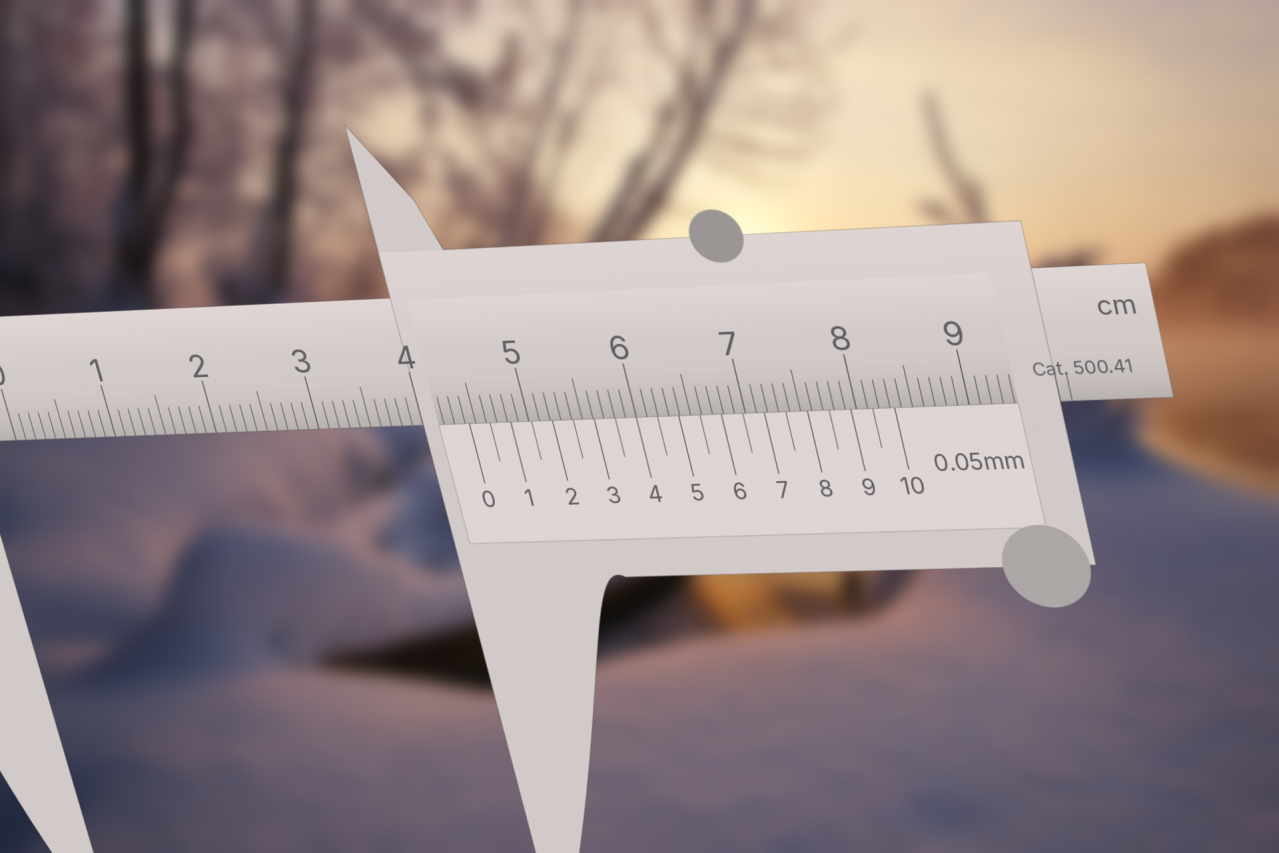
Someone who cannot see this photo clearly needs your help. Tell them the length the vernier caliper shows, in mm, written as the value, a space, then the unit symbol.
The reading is 44.4 mm
